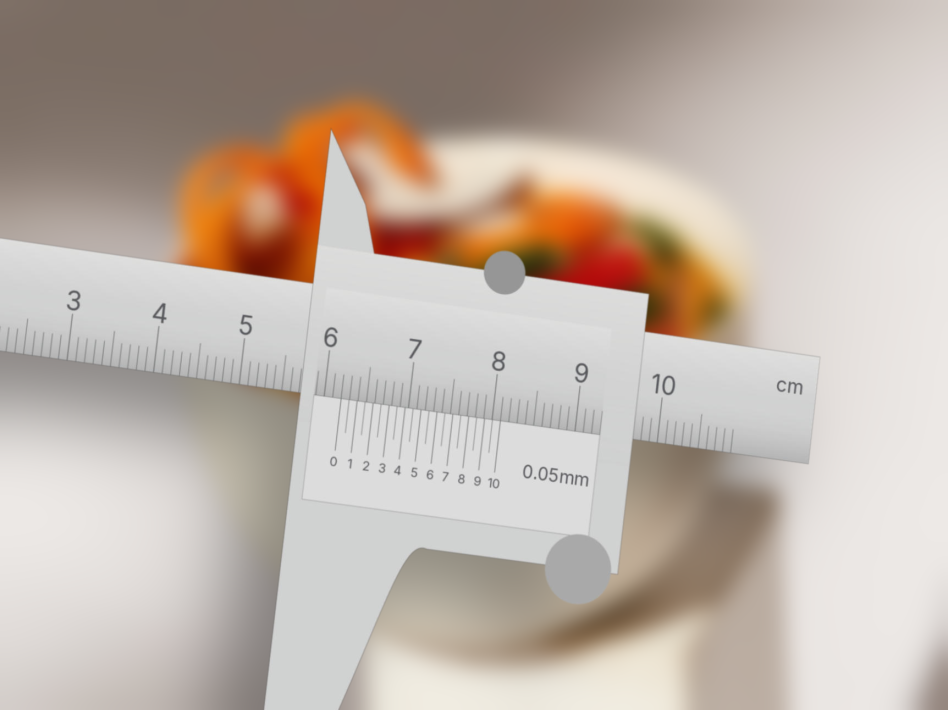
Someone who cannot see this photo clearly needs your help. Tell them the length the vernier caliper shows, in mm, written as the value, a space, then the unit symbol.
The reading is 62.0 mm
